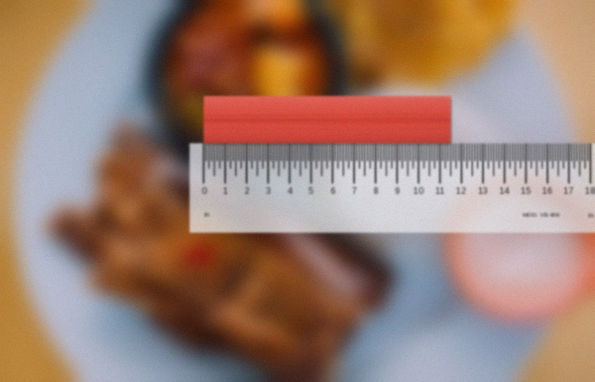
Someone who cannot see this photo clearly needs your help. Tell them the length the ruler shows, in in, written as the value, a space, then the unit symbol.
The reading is 11.5 in
